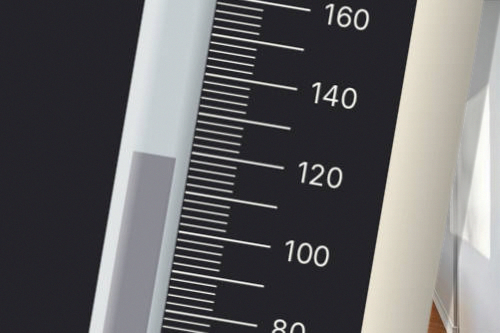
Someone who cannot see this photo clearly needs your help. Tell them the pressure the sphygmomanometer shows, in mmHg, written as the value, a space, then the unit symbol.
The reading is 118 mmHg
